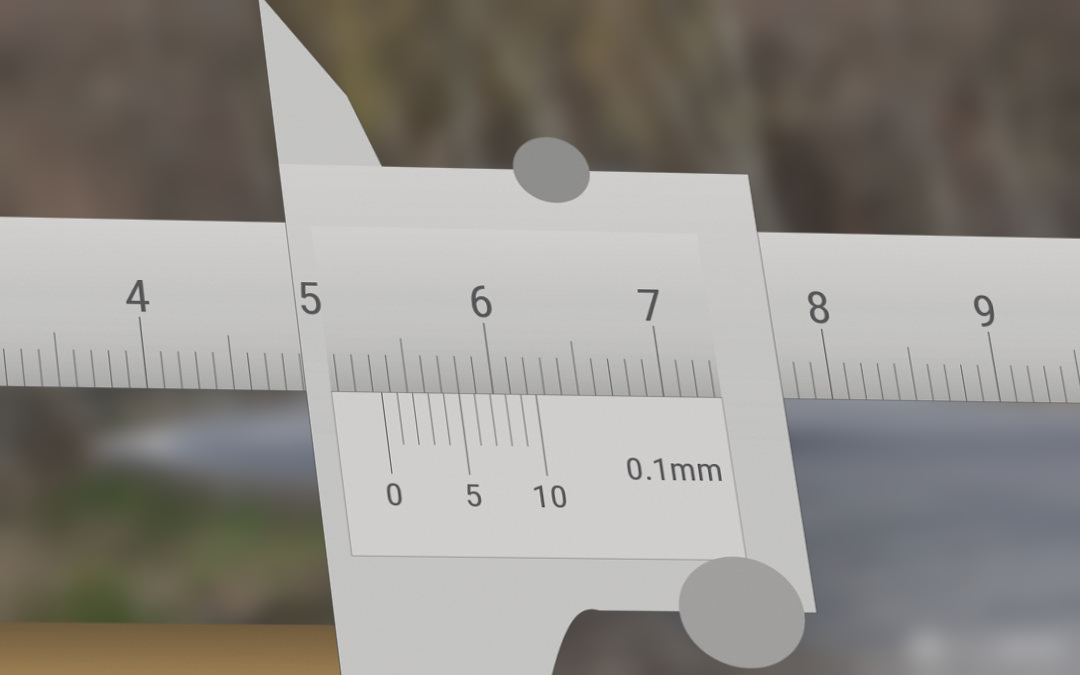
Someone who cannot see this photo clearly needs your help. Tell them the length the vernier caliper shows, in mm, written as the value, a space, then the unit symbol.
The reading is 53.5 mm
